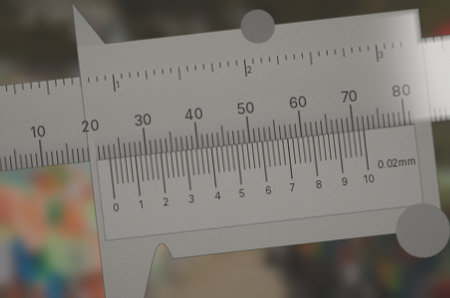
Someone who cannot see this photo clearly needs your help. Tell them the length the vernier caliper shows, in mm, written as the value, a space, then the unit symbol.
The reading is 23.0 mm
